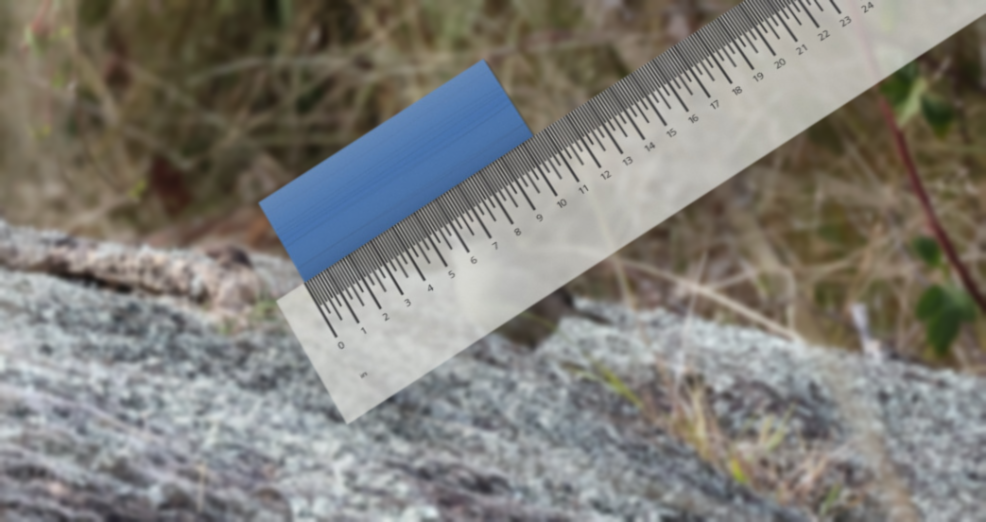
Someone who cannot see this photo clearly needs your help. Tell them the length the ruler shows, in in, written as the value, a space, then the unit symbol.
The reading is 10.5 in
